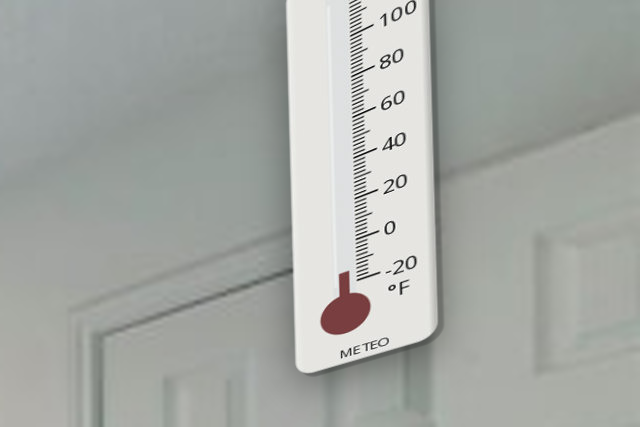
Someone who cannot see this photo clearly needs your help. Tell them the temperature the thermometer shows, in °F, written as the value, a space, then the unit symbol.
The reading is -14 °F
